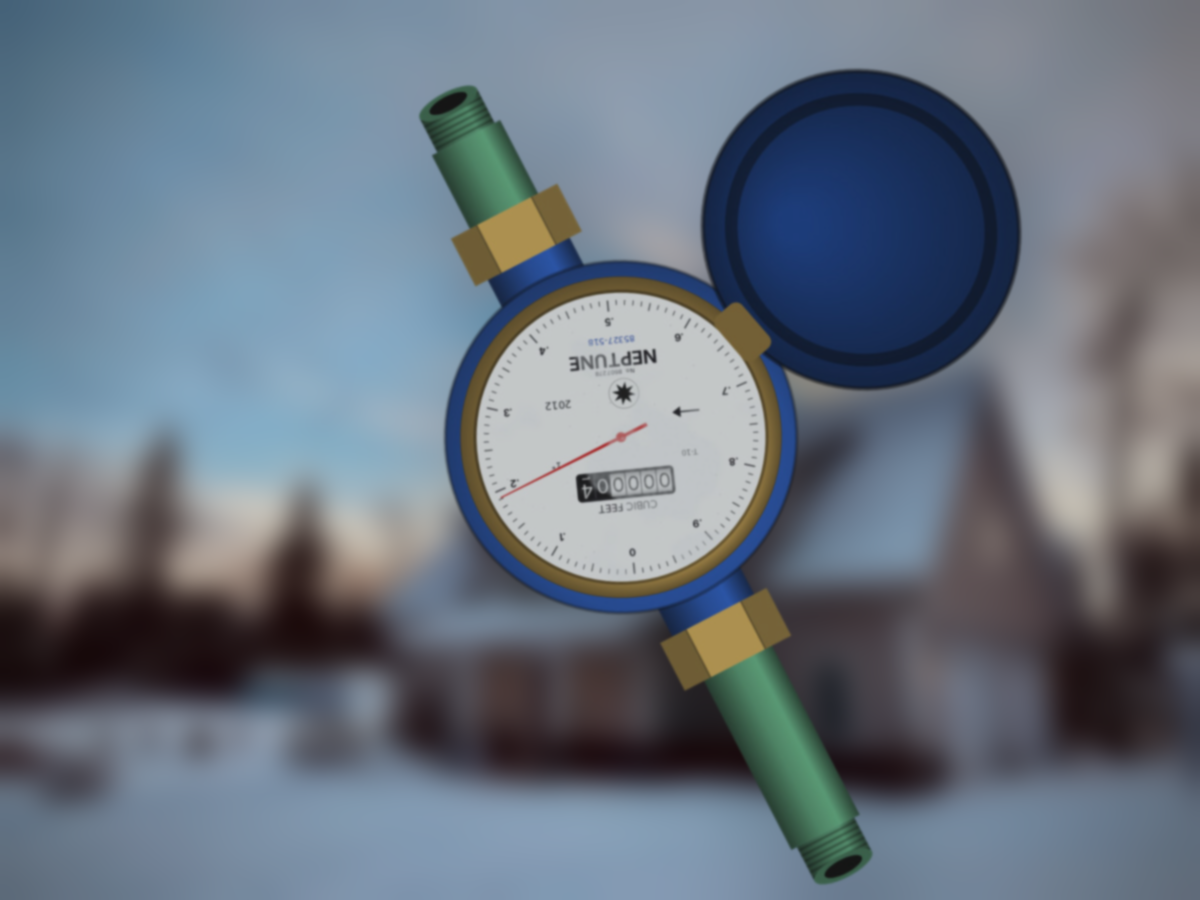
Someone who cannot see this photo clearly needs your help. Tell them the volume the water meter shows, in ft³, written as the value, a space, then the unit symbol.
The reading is 4.19 ft³
